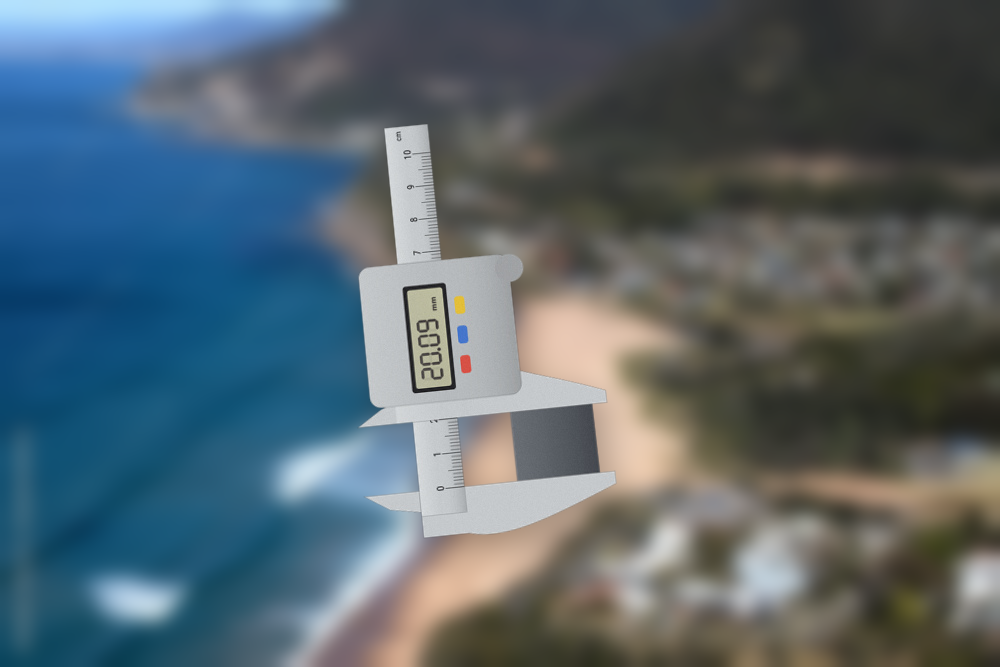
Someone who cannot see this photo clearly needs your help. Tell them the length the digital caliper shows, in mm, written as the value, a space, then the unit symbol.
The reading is 20.09 mm
